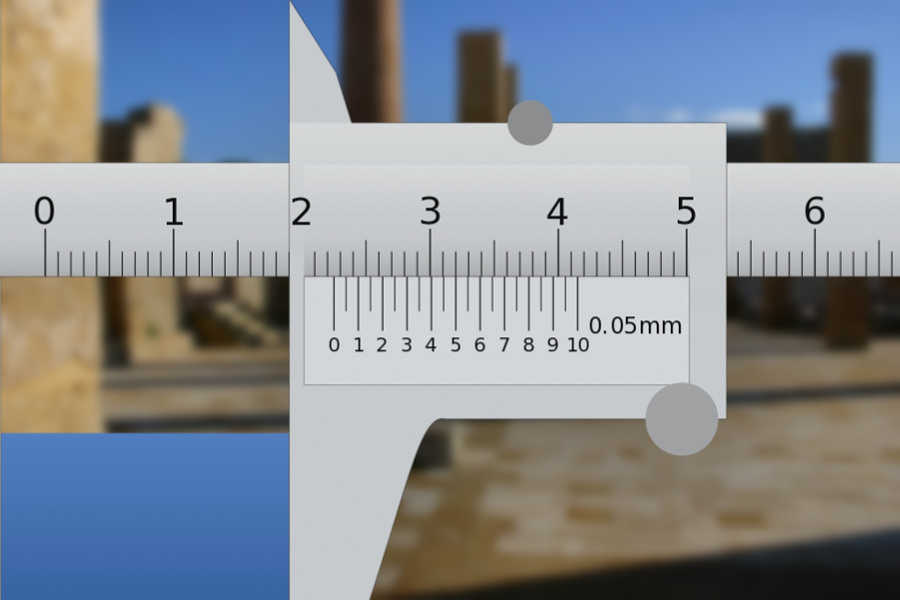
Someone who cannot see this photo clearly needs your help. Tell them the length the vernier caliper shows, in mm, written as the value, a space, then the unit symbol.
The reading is 22.5 mm
